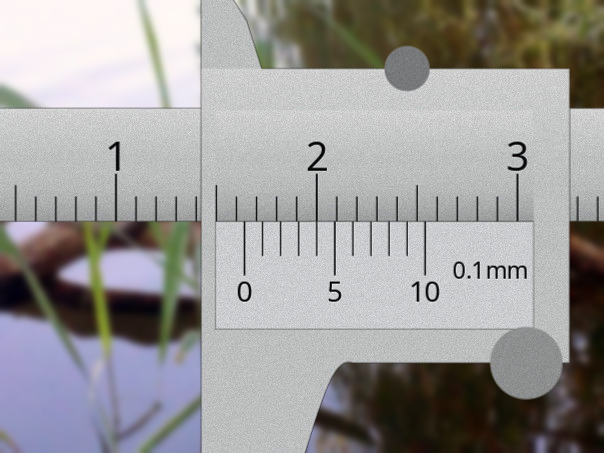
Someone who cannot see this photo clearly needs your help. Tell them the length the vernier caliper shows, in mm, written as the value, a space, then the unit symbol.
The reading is 16.4 mm
